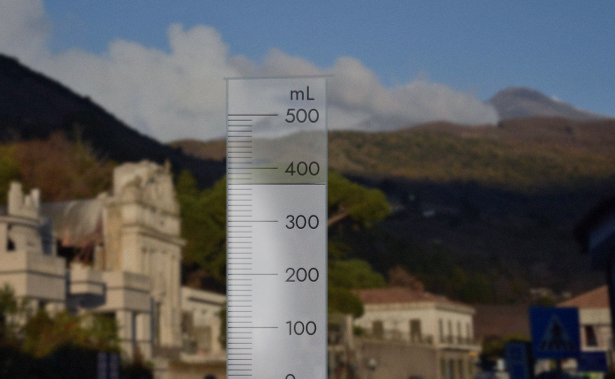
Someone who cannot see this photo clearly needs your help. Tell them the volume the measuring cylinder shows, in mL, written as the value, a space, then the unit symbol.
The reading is 370 mL
